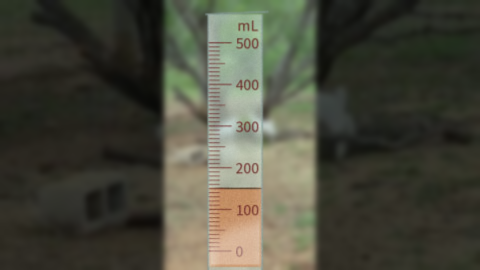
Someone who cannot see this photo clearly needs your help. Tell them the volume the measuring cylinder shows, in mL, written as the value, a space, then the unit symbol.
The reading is 150 mL
